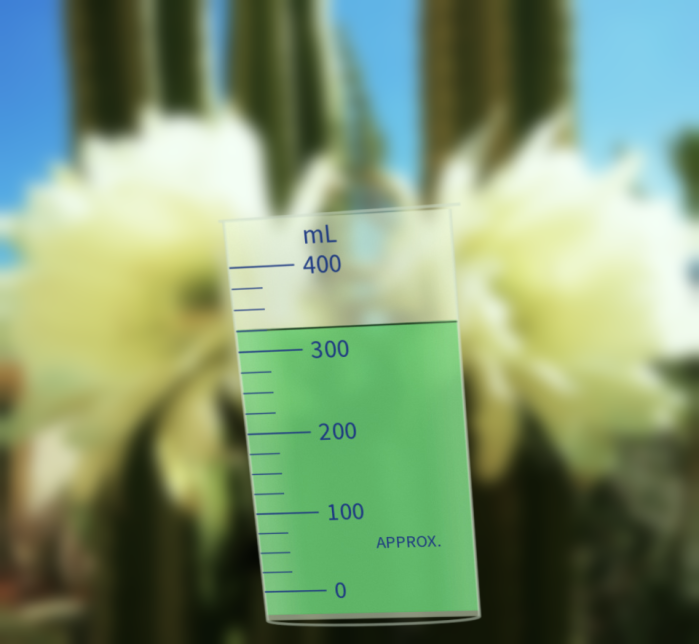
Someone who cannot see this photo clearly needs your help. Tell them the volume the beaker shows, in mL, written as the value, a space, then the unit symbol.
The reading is 325 mL
